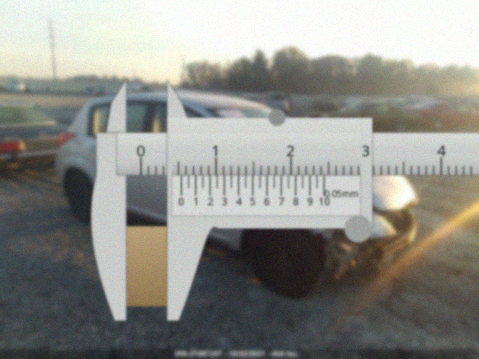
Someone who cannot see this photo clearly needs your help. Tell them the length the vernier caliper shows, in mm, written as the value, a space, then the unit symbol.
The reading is 5.4 mm
